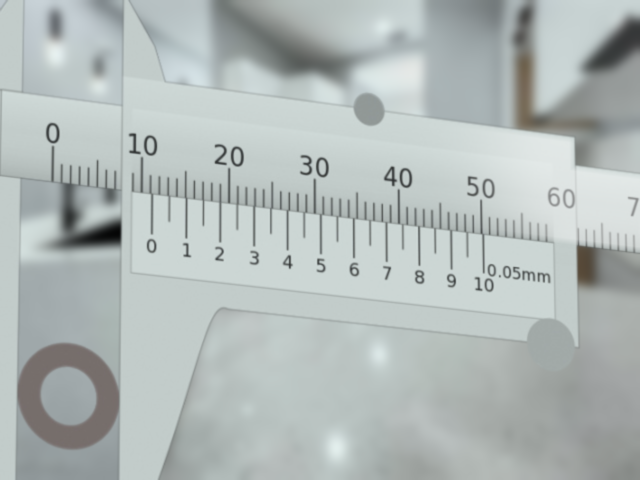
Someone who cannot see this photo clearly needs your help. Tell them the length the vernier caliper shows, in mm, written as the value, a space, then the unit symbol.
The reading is 11.2 mm
